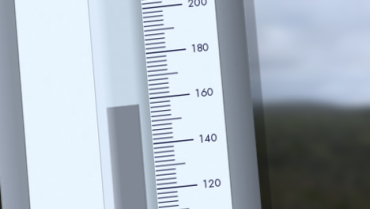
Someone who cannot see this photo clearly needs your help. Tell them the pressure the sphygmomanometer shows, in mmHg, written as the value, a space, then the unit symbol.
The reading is 158 mmHg
